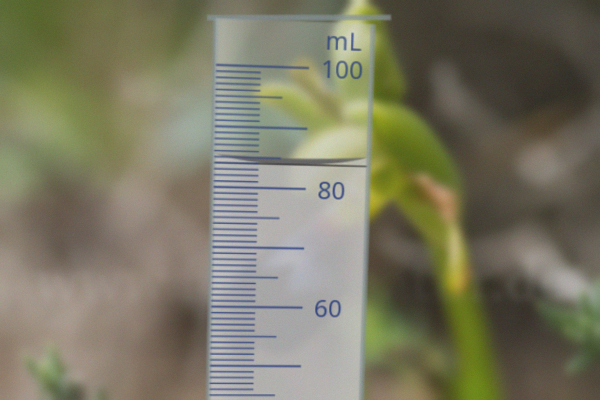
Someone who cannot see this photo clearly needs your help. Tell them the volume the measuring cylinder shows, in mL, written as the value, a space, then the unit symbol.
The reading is 84 mL
